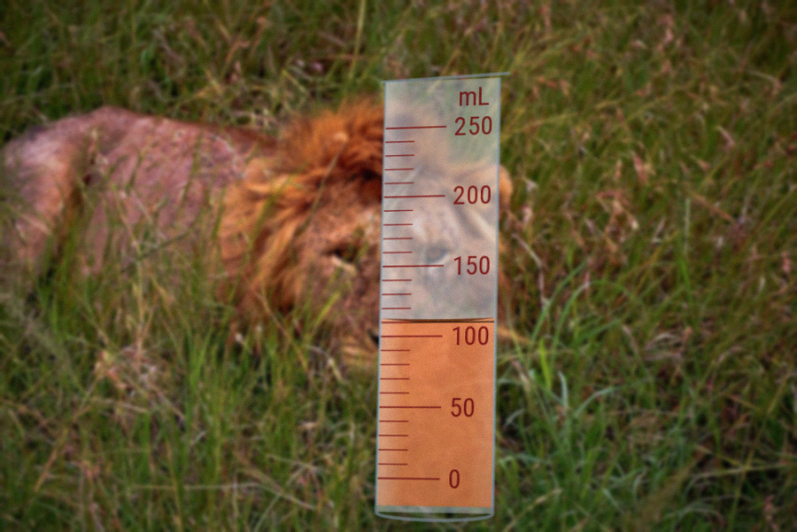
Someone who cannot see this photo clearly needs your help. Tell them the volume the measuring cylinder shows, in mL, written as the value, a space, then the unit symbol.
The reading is 110 mL
